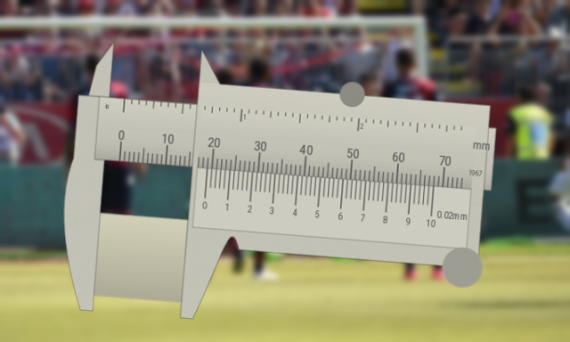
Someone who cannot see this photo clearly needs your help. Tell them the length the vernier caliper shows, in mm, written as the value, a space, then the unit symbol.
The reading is 19.0 mm
